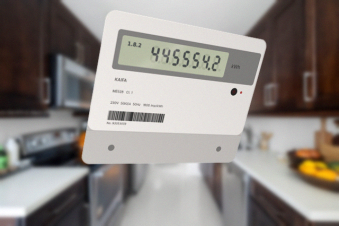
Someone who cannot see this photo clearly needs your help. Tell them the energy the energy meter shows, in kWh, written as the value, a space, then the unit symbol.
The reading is 445554.2 kWh
